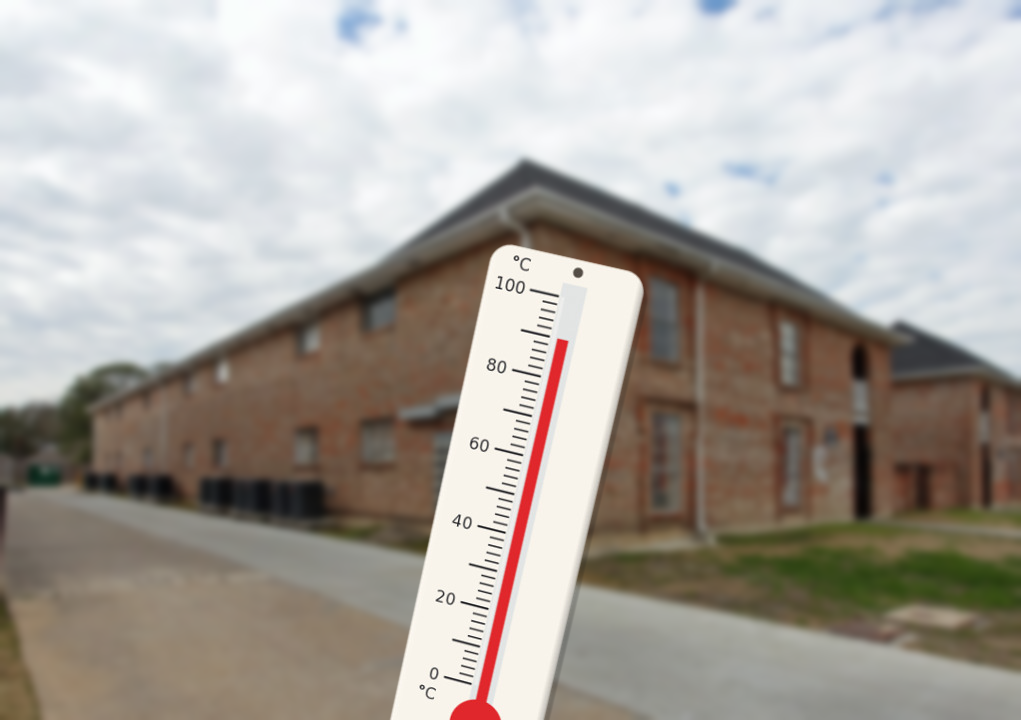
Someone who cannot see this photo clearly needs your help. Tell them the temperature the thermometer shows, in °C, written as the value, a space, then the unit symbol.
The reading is 90 °C
